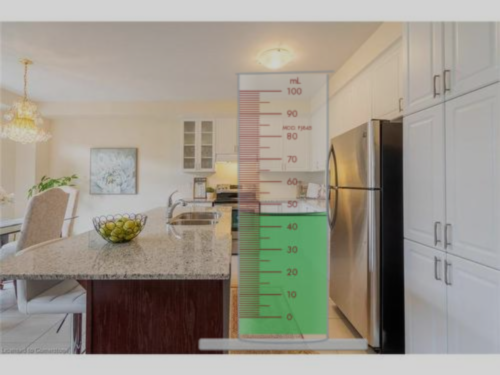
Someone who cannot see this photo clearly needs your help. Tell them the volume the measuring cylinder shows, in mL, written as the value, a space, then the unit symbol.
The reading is 45 mL
